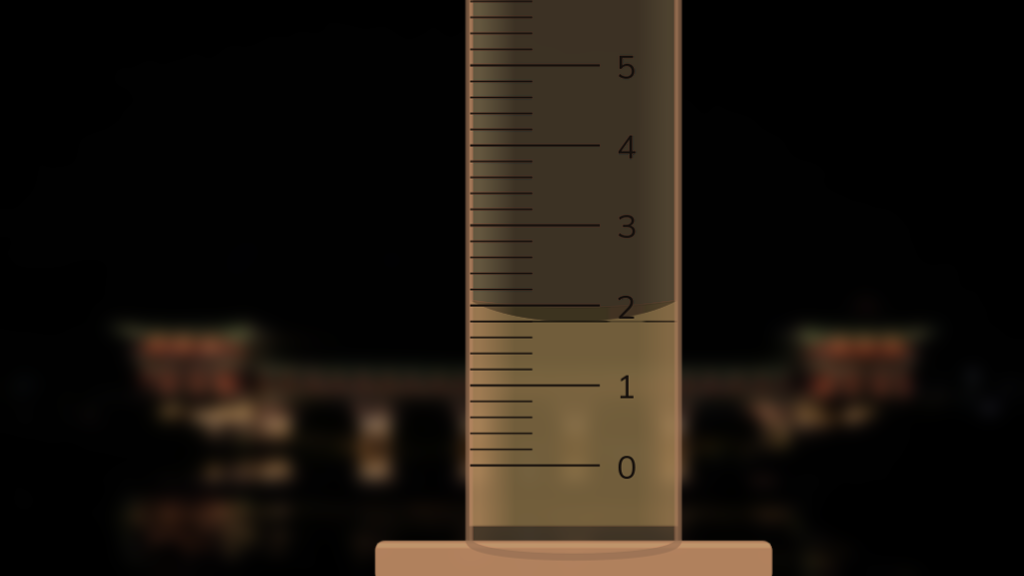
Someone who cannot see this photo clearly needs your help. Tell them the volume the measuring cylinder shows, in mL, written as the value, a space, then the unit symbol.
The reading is 1.8 mL
